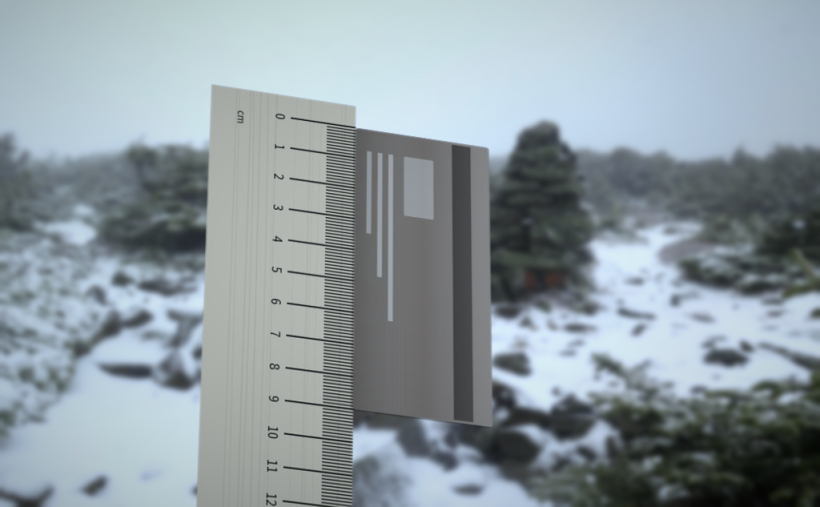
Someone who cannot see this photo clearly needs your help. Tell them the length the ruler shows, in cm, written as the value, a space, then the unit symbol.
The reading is 9 cm
